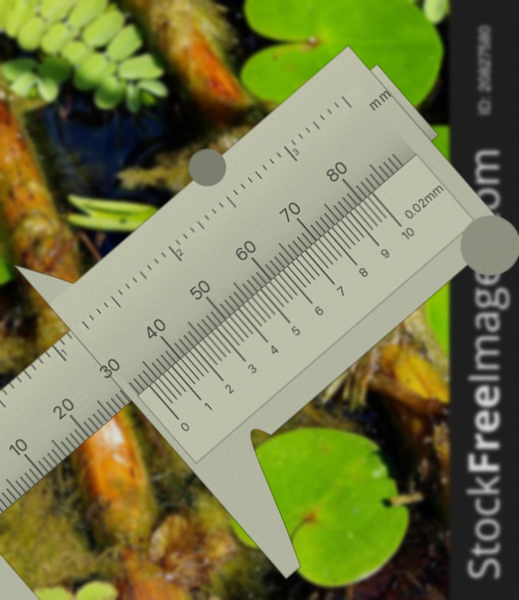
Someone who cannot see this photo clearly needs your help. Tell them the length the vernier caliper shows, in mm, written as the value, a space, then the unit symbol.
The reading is 33.2 mm
